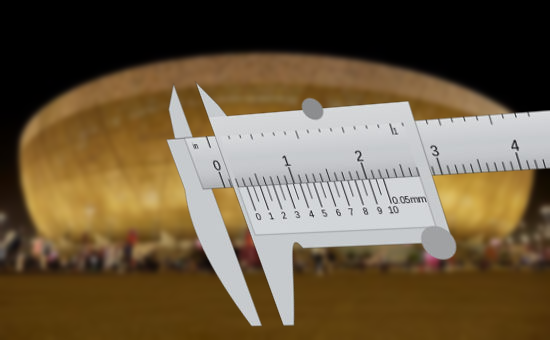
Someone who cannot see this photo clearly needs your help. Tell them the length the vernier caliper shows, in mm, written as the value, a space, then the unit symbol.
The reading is 3.2 mm
